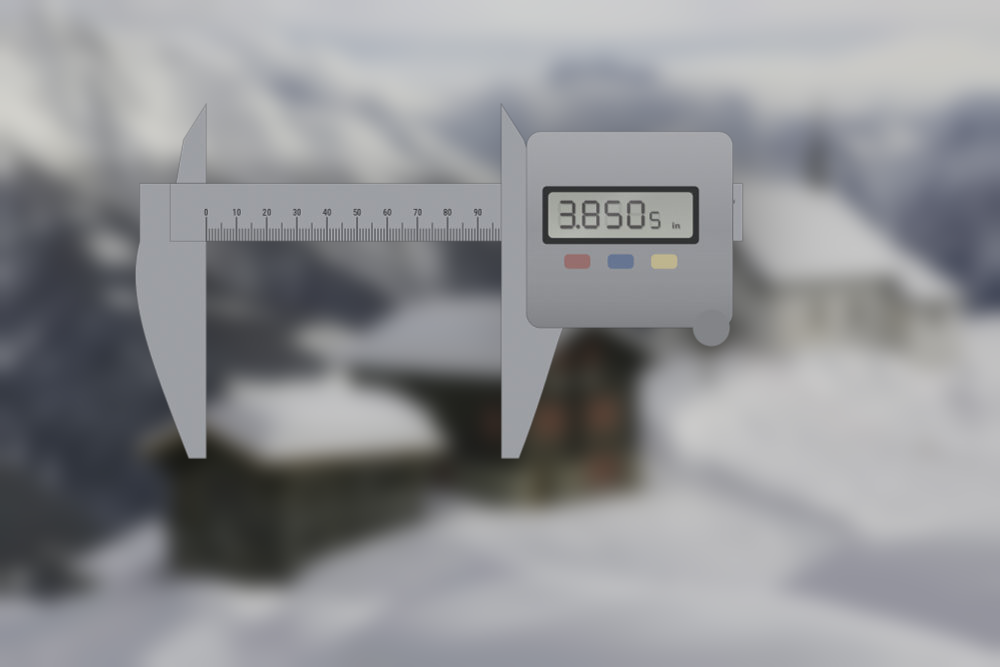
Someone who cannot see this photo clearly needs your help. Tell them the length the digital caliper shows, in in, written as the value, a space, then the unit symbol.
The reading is 3.8505 in
